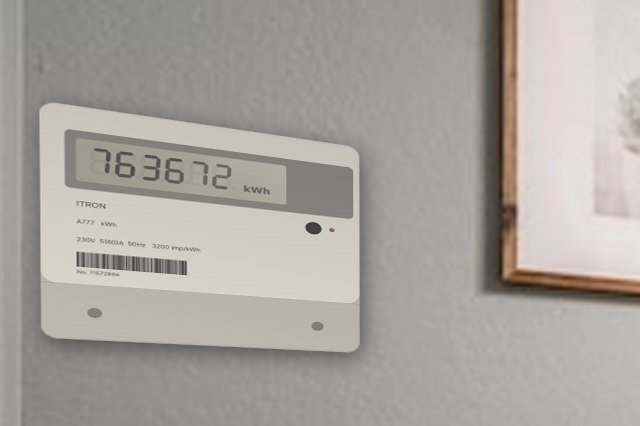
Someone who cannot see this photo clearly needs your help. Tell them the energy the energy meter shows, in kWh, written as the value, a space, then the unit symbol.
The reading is 763672 kWh
